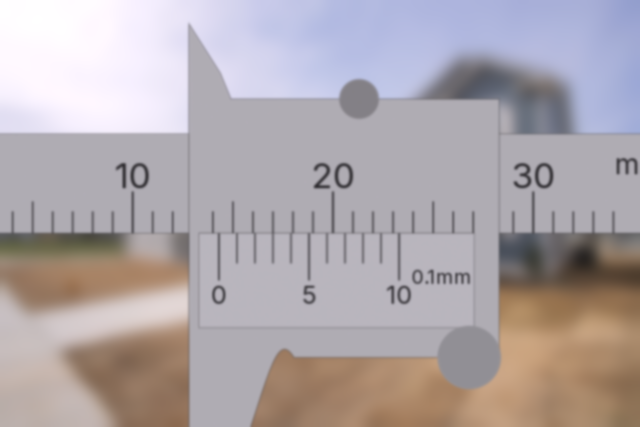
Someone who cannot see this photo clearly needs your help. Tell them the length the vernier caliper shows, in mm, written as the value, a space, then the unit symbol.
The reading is 14.3 mm
